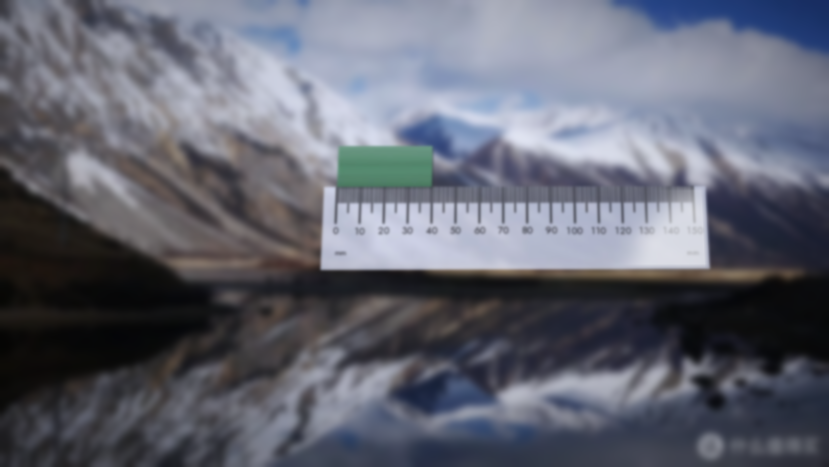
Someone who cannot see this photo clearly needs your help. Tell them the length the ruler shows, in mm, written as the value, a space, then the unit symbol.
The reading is 40 mm
